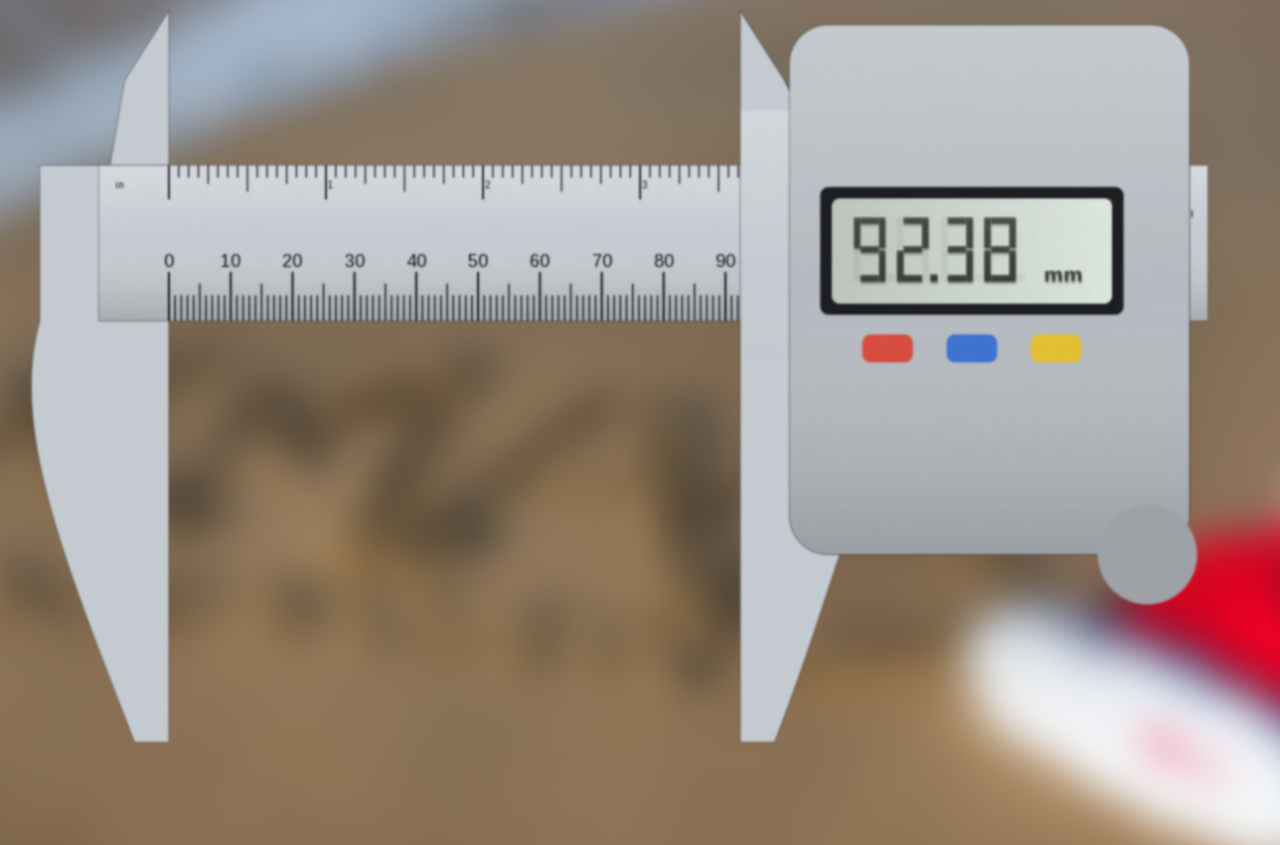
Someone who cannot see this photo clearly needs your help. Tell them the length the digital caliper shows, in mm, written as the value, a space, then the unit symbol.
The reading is 92.38 mm
